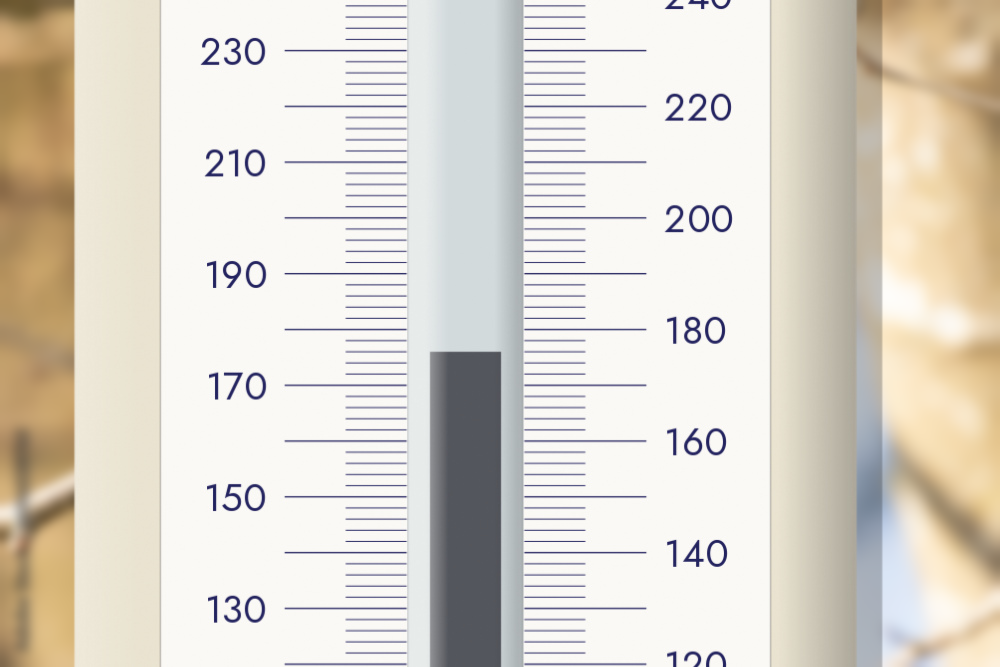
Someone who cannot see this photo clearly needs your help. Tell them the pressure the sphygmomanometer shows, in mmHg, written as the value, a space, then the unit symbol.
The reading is 176 mmHg
